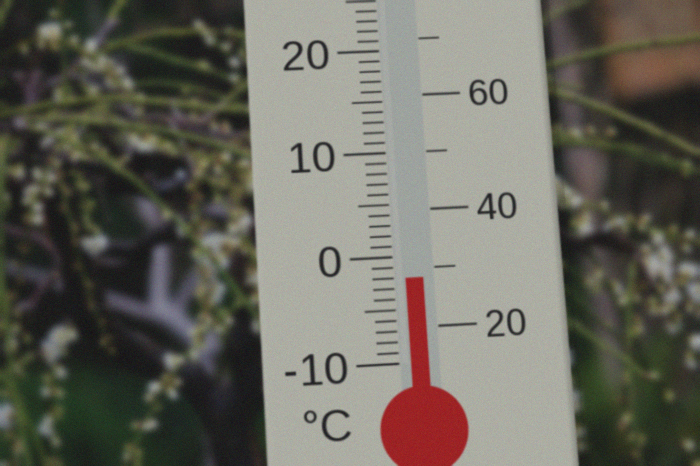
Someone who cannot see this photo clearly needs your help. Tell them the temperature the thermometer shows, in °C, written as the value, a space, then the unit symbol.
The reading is -2 °C
